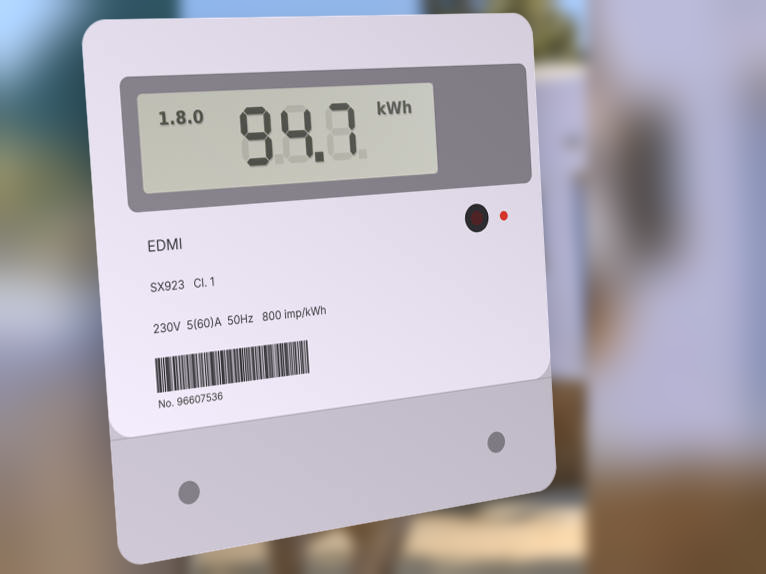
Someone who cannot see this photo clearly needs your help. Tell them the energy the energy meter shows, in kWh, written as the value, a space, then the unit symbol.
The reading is 94.7 kWh
